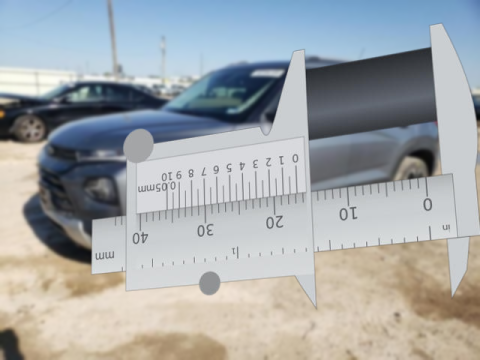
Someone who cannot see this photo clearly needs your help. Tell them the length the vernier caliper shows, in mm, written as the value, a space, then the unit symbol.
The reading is 16.8 mm
